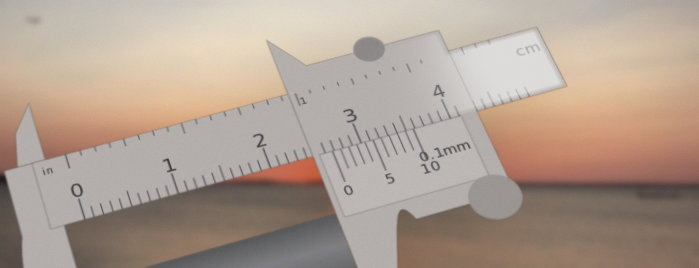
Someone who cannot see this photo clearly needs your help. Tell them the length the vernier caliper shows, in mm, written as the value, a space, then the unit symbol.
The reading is 26.8 mm
